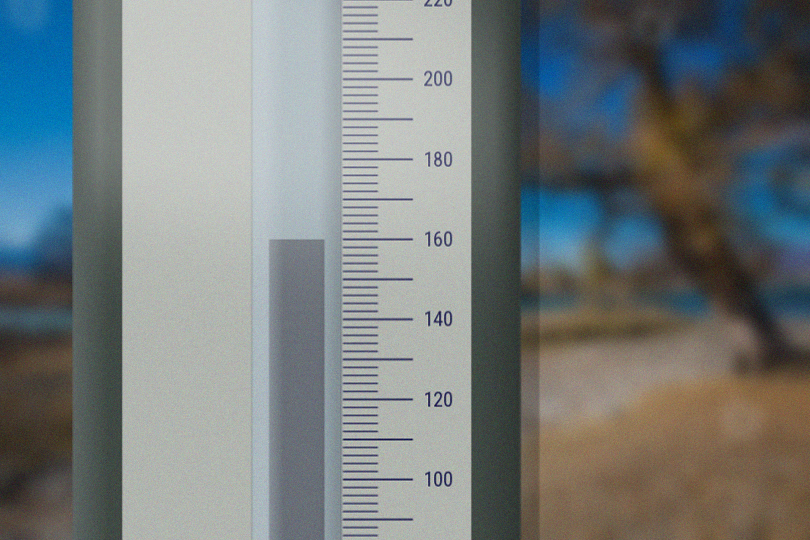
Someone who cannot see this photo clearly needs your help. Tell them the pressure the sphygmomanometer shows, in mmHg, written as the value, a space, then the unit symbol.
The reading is 160 mmHg
